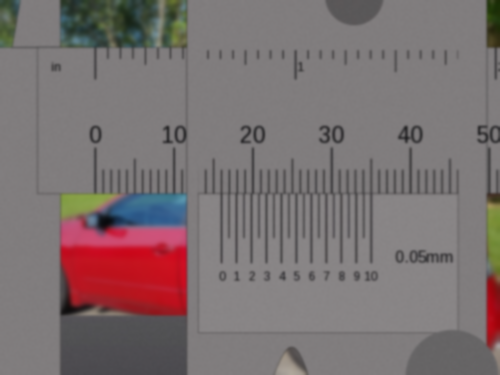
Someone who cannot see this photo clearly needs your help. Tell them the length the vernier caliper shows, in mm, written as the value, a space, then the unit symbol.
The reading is 16.0 mm
